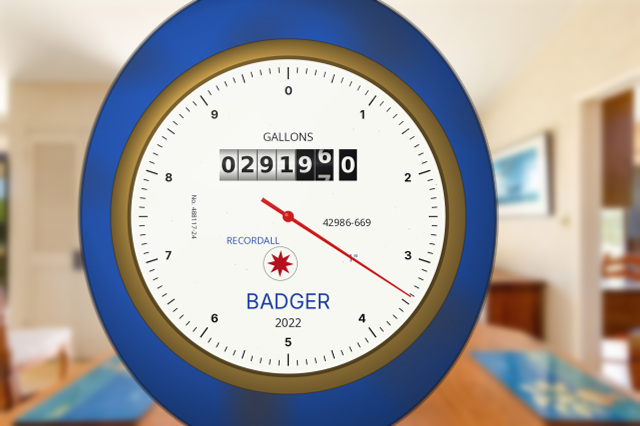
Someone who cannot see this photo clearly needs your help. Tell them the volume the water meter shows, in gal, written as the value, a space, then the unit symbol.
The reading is 291963.4 gal
